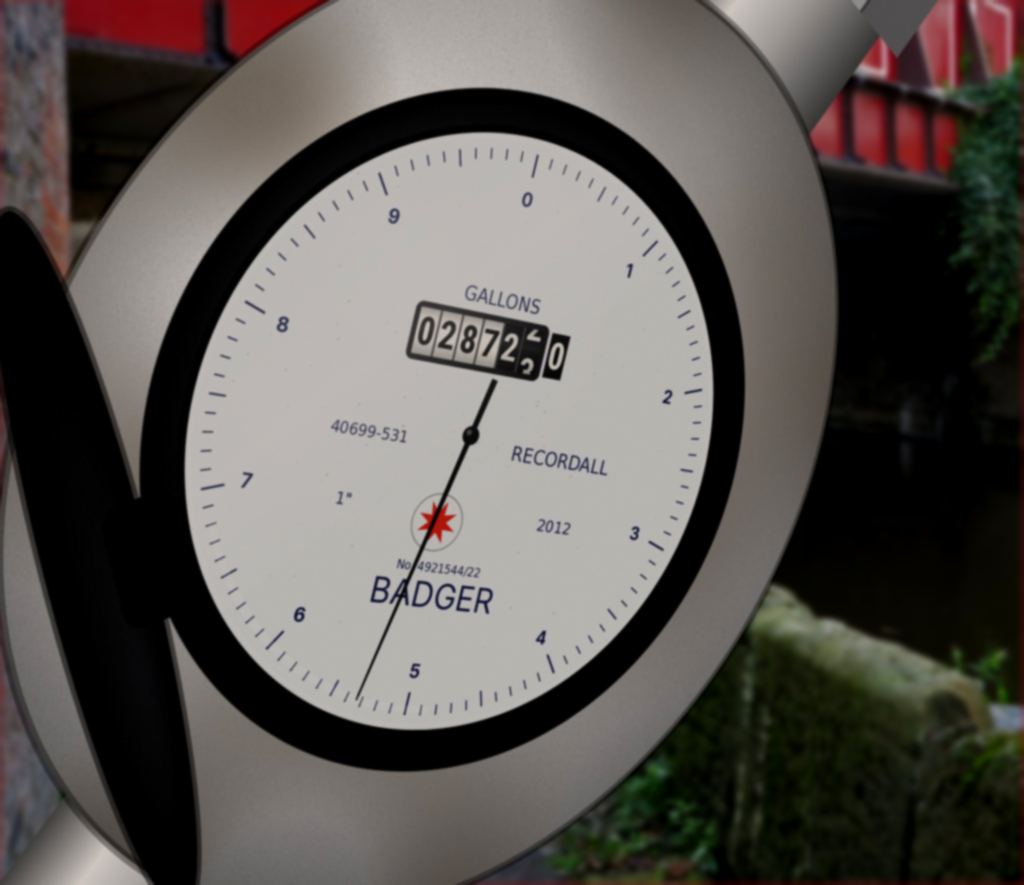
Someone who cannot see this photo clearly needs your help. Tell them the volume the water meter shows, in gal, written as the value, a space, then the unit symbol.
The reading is 287225.3 gal
